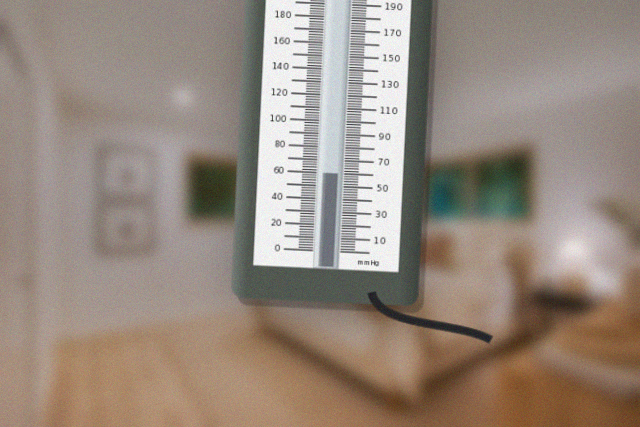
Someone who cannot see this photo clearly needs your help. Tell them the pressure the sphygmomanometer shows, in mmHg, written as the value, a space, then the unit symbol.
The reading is 60 mmHg
